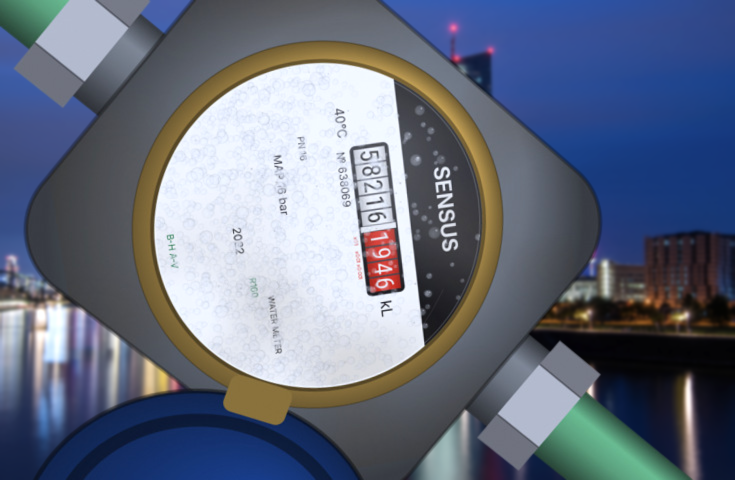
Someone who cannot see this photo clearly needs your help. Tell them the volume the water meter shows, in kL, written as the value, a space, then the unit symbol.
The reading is 58216.1946 kL
